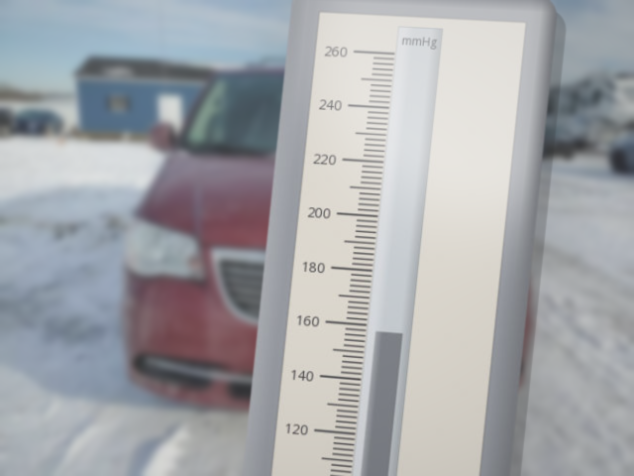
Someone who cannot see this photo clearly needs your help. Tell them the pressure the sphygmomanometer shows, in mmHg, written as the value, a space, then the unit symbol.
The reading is 158 mmHg
